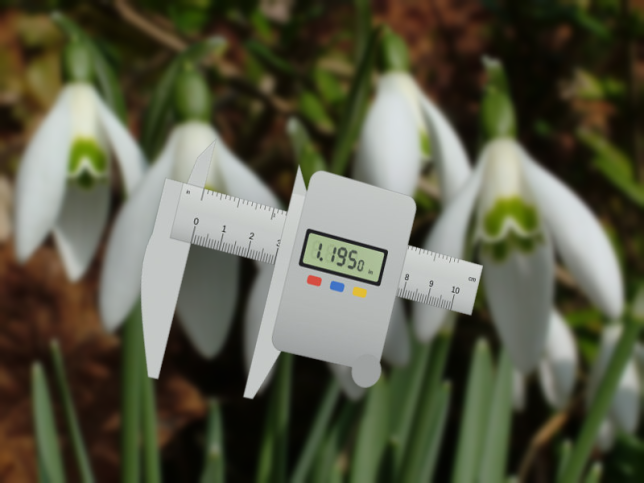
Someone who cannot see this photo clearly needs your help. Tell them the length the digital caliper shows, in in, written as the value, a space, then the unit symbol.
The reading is 1.1950 in
